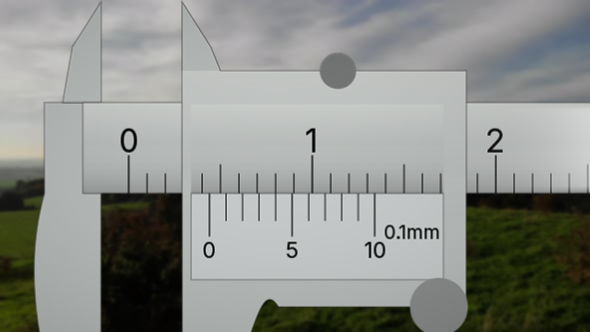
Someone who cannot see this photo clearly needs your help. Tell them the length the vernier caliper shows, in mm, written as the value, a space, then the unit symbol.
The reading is 4.4 mm
